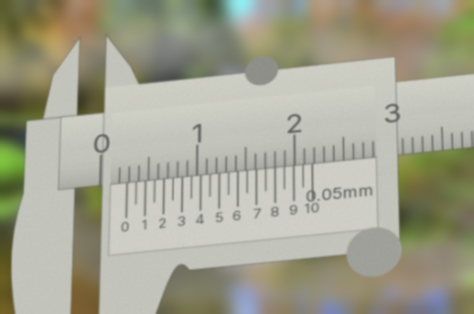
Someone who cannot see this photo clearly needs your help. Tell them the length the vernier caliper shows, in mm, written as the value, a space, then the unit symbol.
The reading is 2.8 mm
